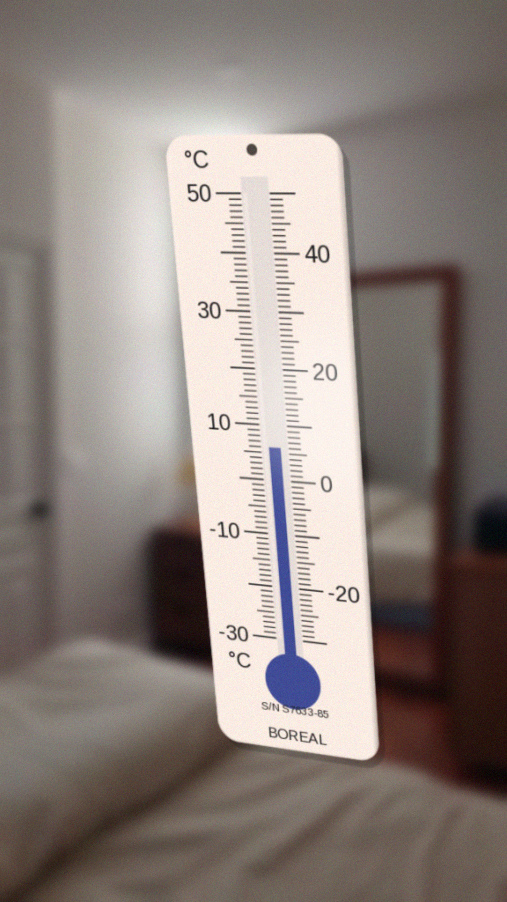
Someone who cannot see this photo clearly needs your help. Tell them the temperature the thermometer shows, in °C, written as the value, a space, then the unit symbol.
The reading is 6 °C
